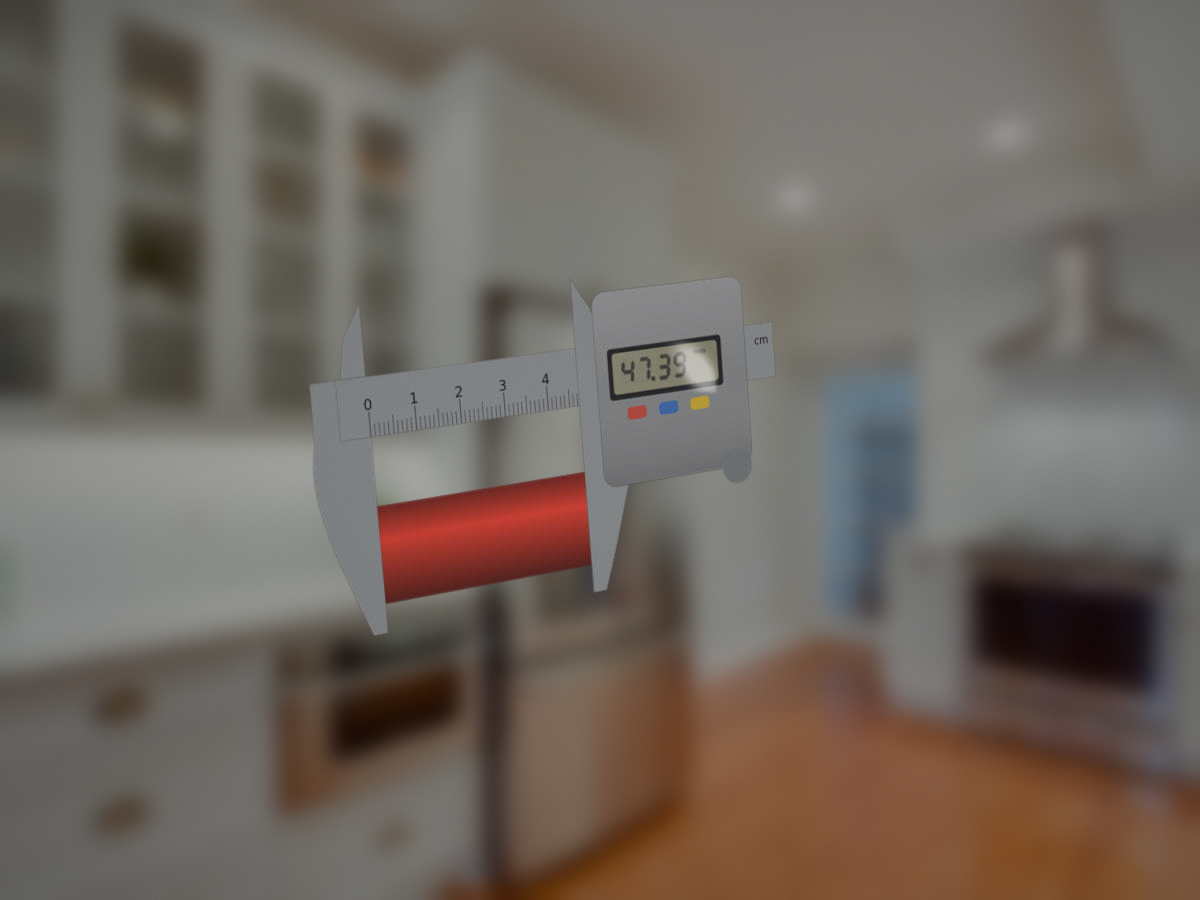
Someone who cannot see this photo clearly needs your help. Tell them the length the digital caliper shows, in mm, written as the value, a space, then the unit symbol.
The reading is 47.39 mm
